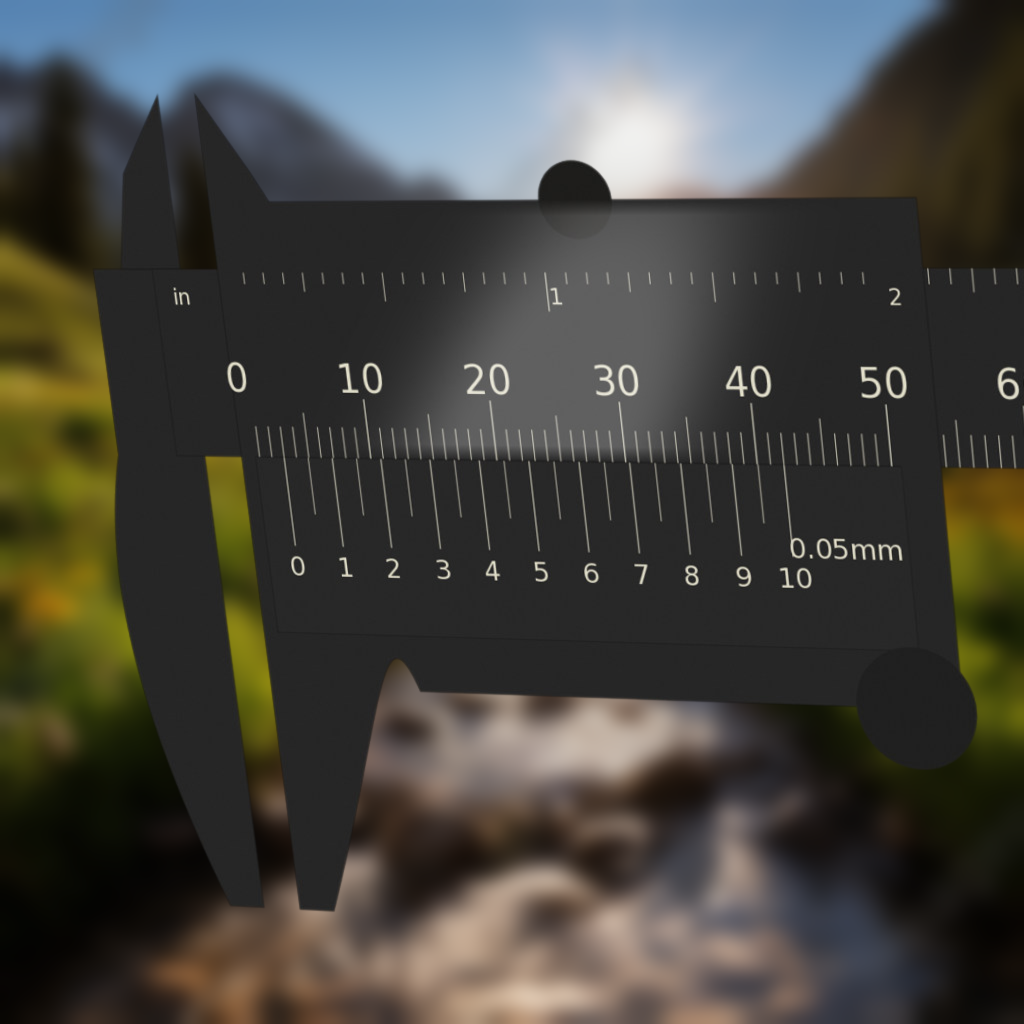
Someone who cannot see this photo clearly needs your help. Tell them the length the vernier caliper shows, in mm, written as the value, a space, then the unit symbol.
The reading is 3.0 mm
